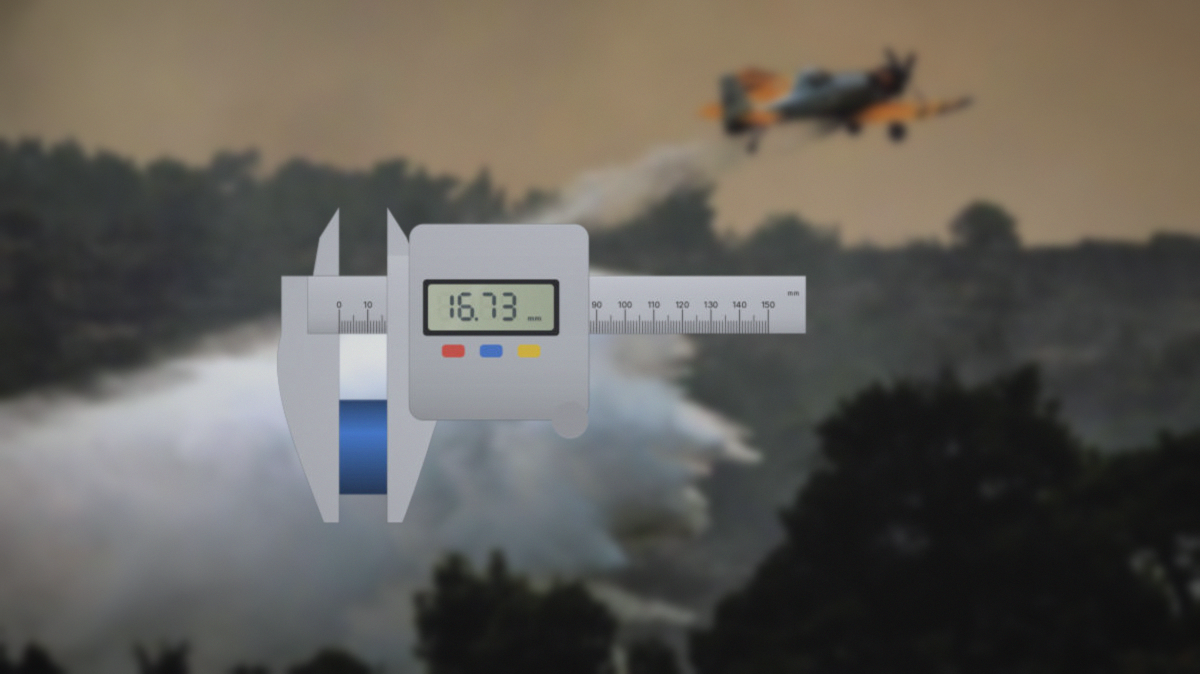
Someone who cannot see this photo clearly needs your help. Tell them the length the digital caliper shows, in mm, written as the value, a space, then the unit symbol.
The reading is 16.73 mm
